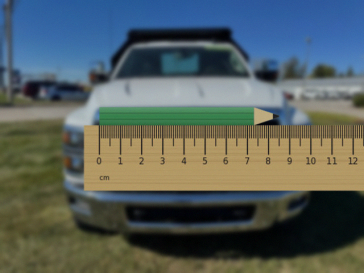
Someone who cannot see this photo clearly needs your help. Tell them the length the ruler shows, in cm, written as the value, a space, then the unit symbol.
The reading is 8.5 cm
